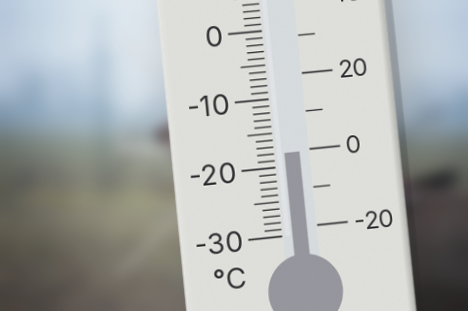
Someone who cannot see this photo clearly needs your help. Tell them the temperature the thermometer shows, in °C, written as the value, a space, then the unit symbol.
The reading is -18 °C
